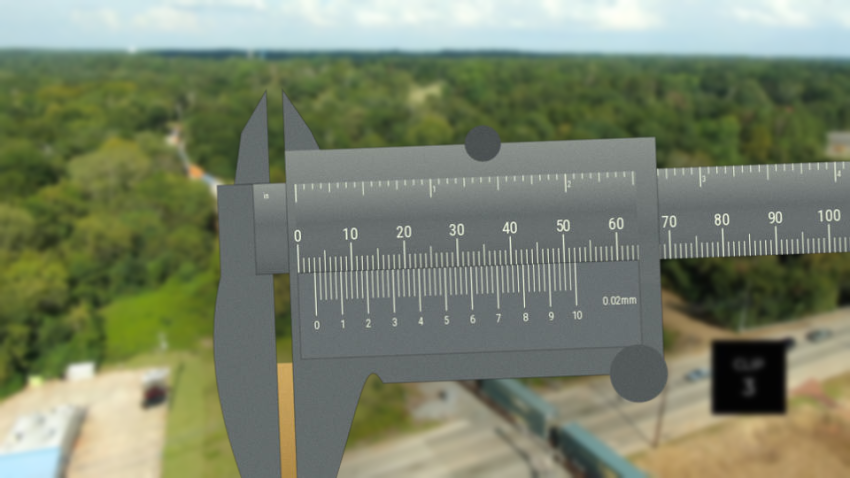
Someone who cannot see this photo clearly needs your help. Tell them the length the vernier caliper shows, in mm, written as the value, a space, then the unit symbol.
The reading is 3.0 mm
